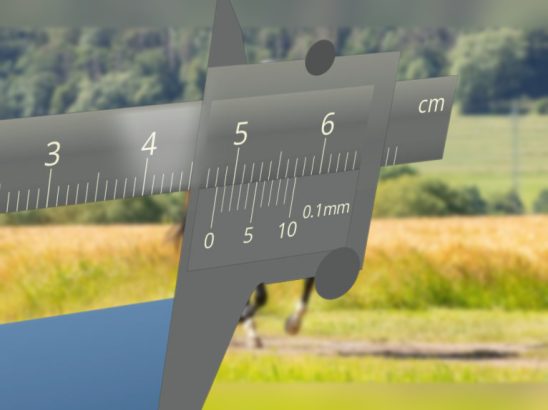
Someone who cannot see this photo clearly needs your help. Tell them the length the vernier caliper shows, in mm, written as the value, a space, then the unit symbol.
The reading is 48.2 mm
